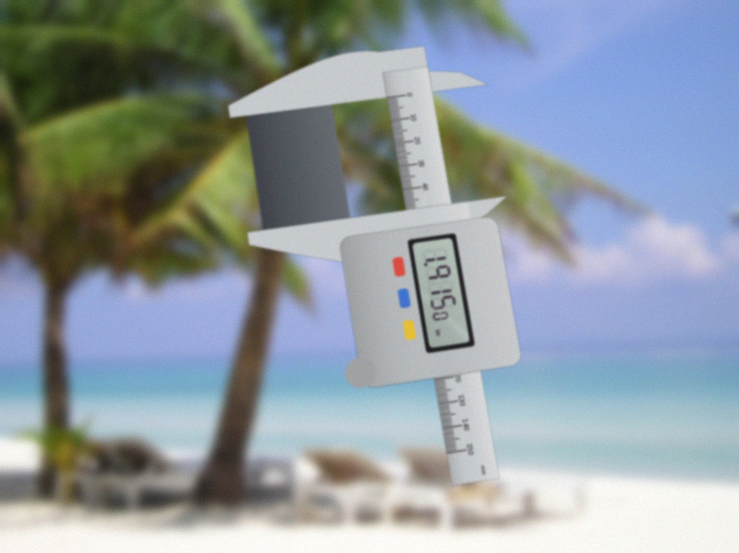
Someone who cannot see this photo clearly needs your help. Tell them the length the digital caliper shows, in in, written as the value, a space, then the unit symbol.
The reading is 1.9150 in
